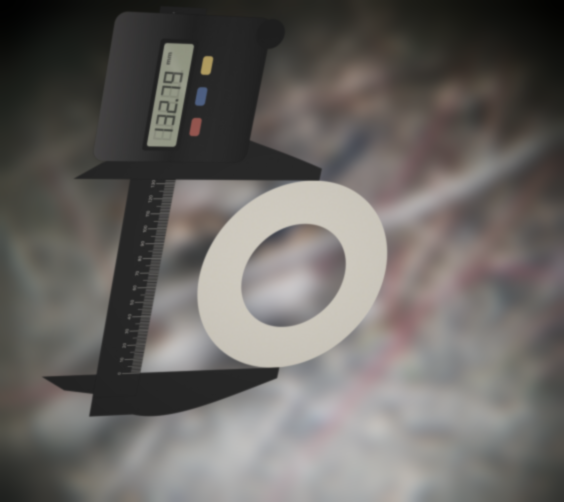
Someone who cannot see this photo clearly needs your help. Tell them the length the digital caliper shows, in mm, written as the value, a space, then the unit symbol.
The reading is 132.79 mm
